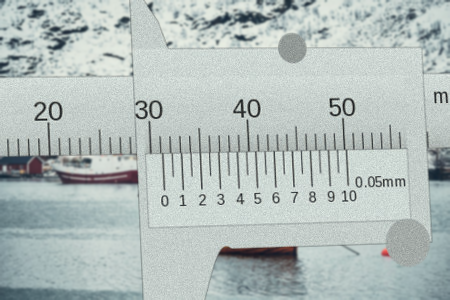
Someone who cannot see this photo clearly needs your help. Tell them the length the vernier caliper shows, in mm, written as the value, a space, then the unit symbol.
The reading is 31.2 mm
